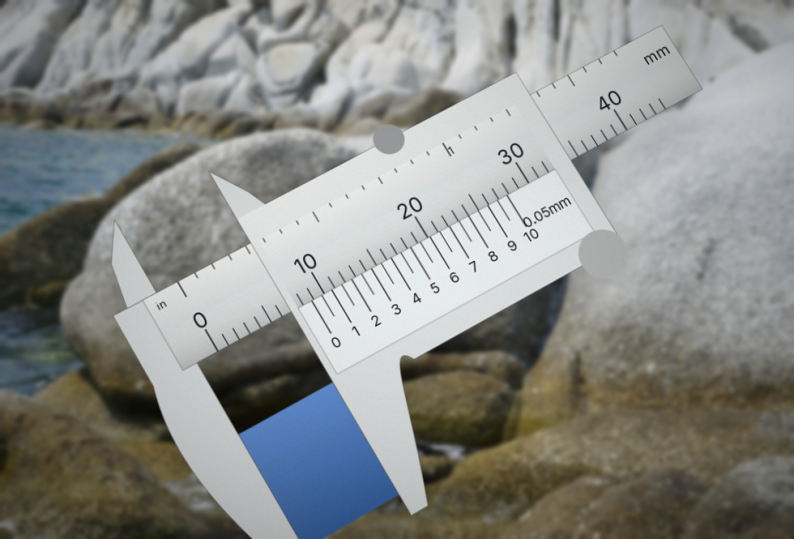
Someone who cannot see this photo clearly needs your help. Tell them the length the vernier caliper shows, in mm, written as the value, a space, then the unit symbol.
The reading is 8.8 mm
